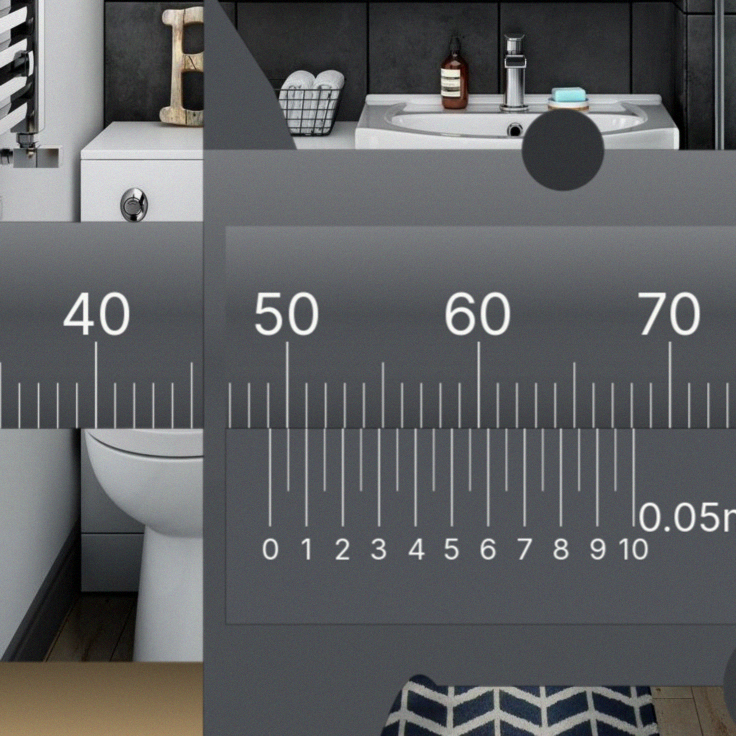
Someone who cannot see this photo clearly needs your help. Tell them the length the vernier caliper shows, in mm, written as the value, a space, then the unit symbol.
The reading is 49.1 mm
